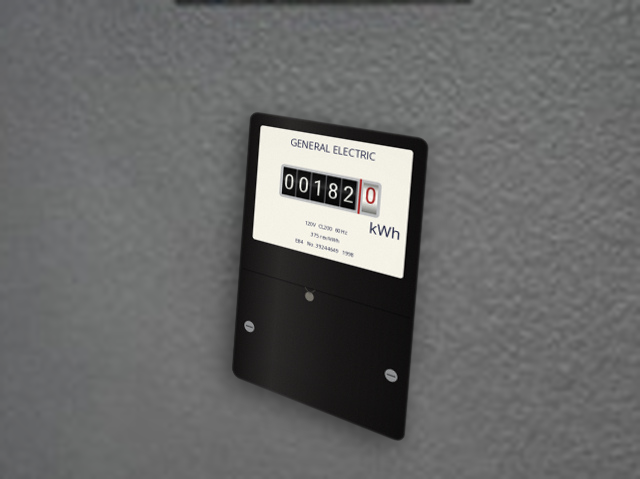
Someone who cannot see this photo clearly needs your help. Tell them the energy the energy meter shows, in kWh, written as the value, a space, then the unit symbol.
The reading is 182.0 kWh
